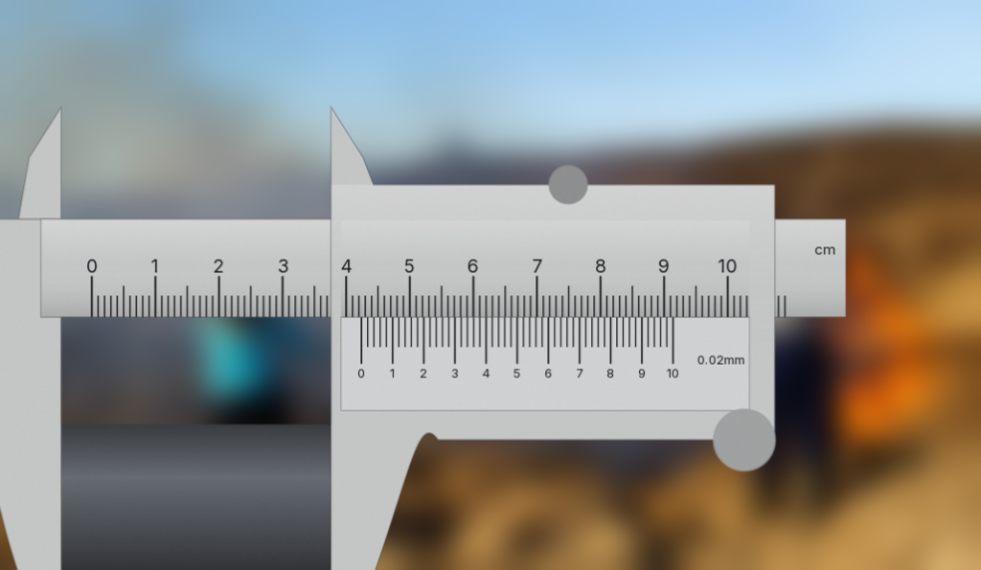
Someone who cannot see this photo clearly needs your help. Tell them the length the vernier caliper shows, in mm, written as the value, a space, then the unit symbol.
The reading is 42.4 mm
